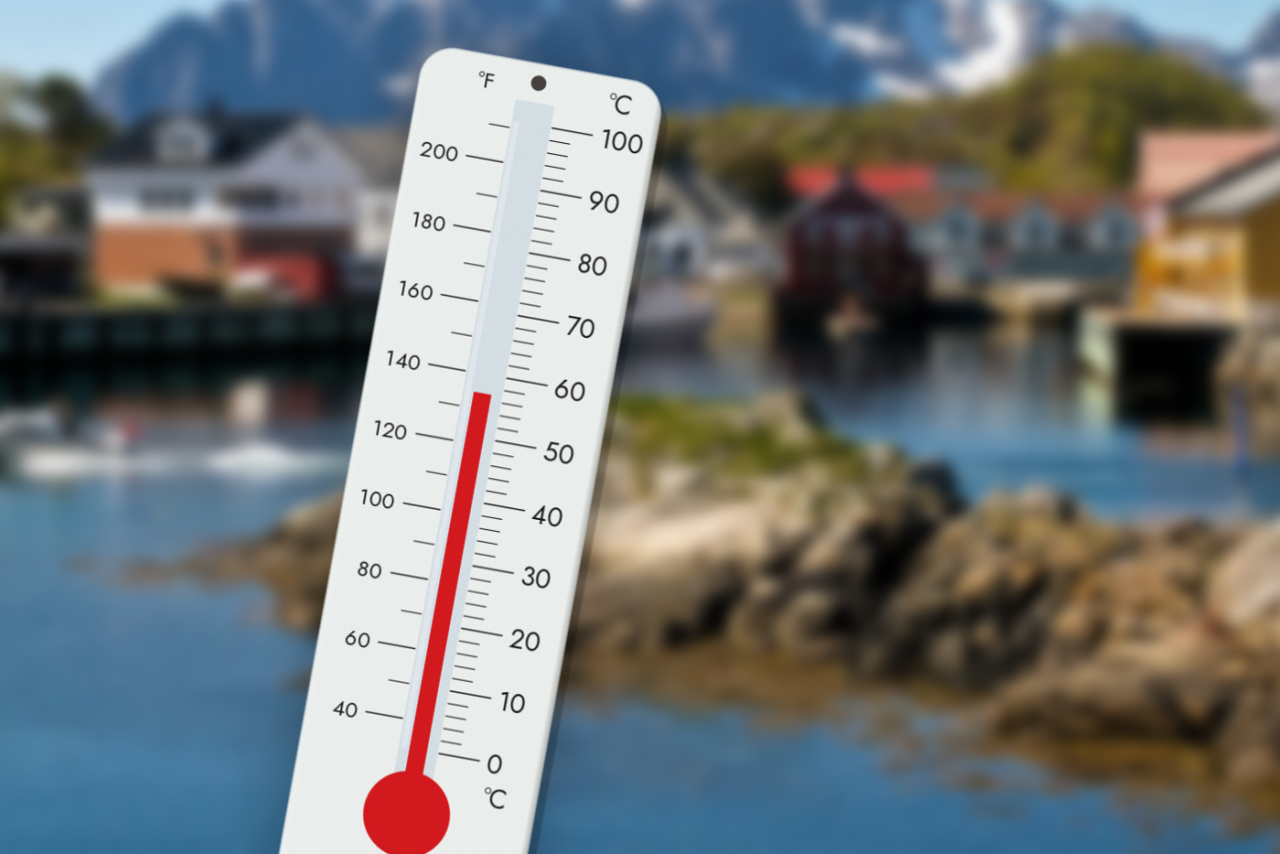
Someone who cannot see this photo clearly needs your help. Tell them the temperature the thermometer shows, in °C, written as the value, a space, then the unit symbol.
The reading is 57 °C
